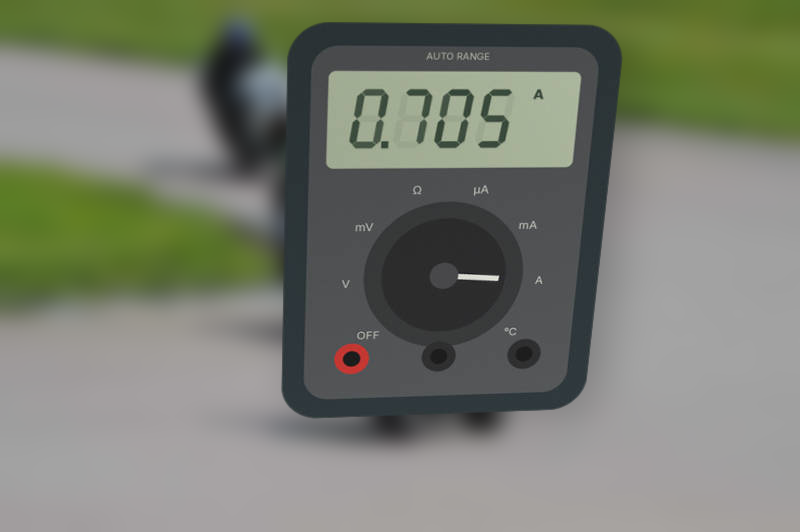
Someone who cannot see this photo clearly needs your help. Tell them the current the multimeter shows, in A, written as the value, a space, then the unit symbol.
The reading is 0.705 A
